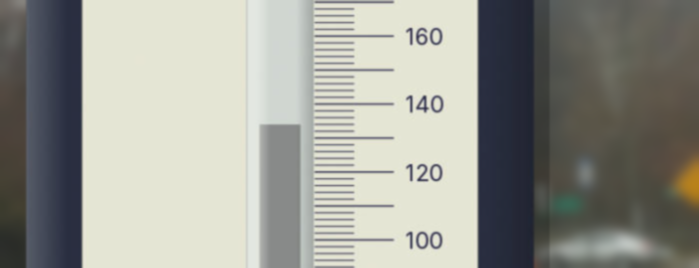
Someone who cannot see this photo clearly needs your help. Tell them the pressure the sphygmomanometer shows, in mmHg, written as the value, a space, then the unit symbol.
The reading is 134 mmHg
